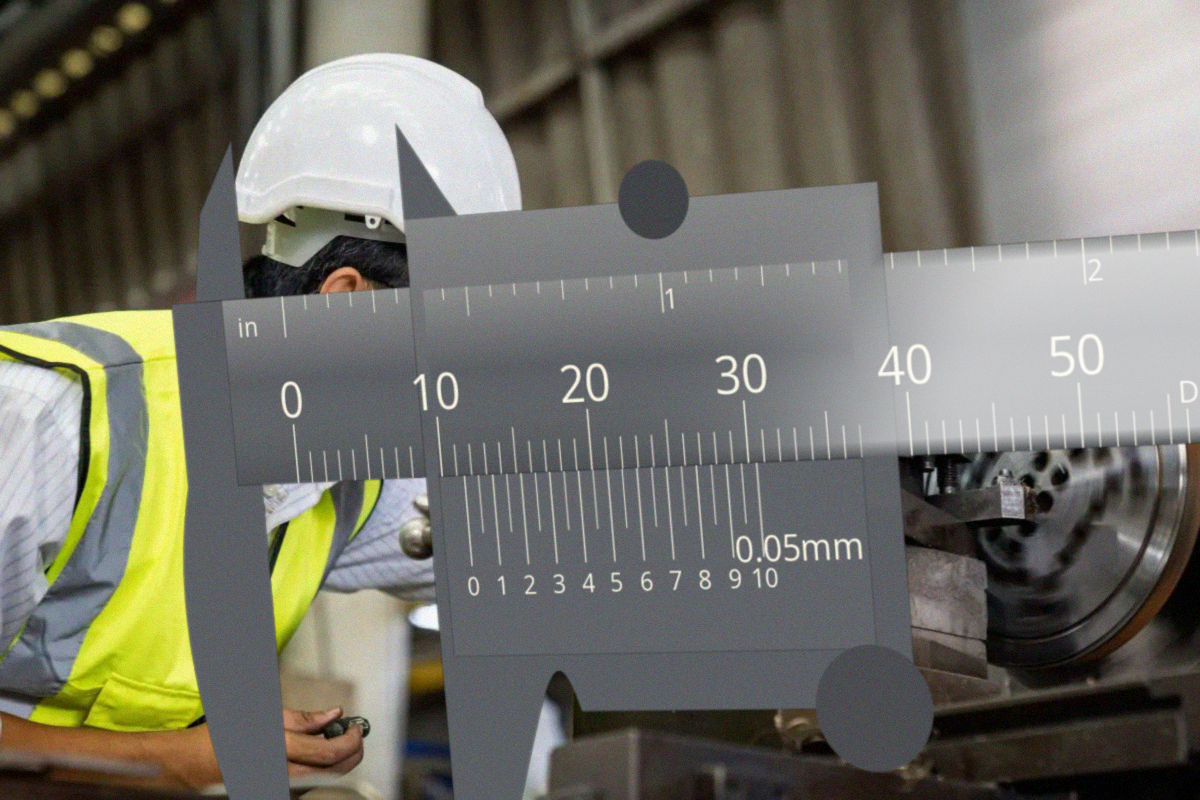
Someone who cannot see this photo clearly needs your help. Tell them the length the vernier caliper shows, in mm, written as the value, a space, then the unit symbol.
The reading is 11.5 mm
